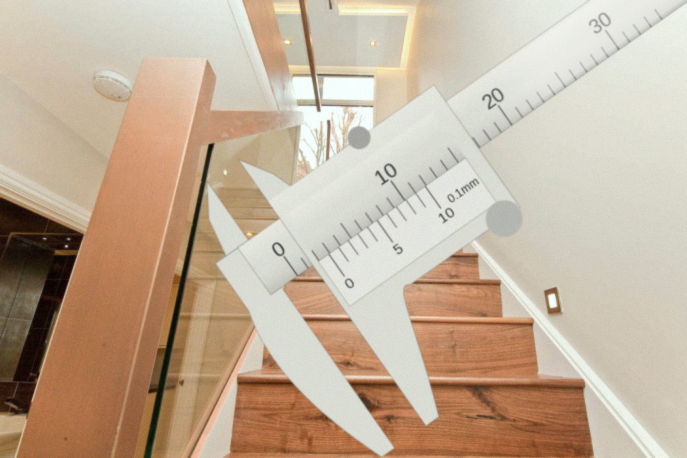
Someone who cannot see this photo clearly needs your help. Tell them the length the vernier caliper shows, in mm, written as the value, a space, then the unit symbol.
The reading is 2.9 mm
